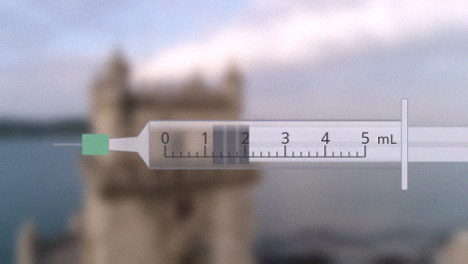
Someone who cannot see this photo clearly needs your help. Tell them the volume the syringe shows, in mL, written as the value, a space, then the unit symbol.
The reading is 1.2 mL
